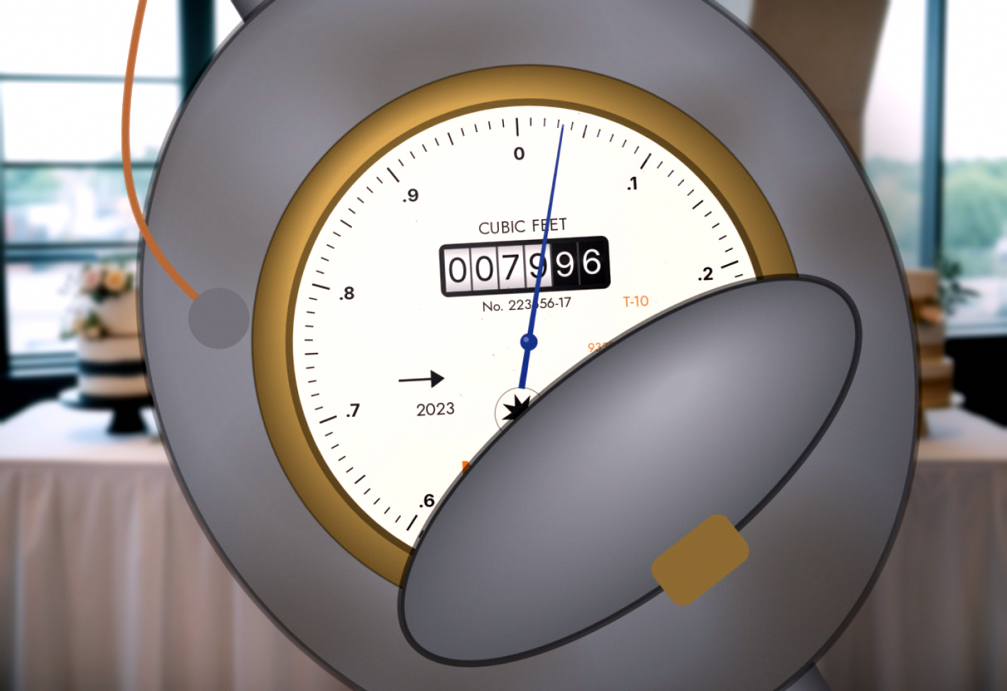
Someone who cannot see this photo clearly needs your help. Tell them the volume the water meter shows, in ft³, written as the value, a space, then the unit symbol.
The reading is 7996.03 ft³
